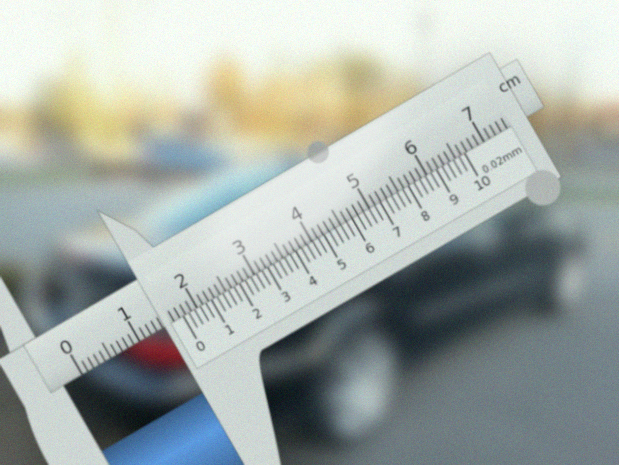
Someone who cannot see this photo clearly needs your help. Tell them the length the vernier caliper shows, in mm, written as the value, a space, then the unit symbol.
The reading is 17.6 mm
